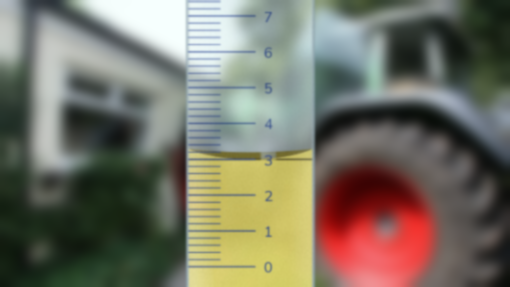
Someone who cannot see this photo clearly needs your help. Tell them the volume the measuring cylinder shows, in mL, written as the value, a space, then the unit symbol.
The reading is 3 mL
